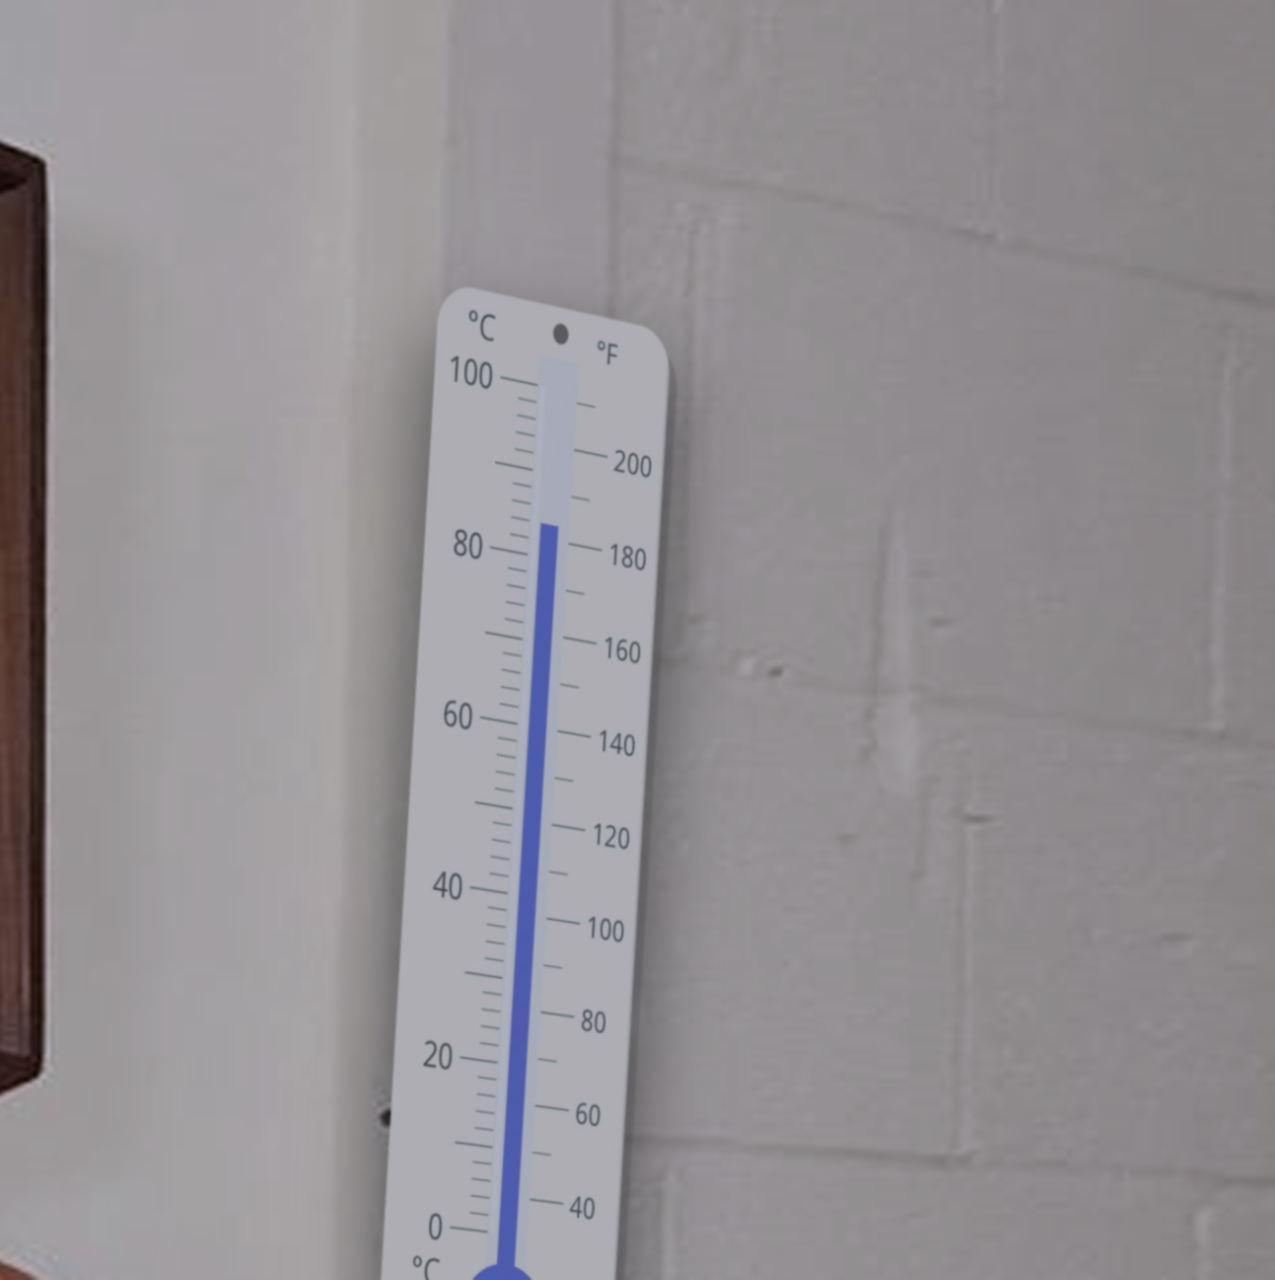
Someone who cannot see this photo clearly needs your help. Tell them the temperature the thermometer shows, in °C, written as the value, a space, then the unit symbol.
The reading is 84 °C
